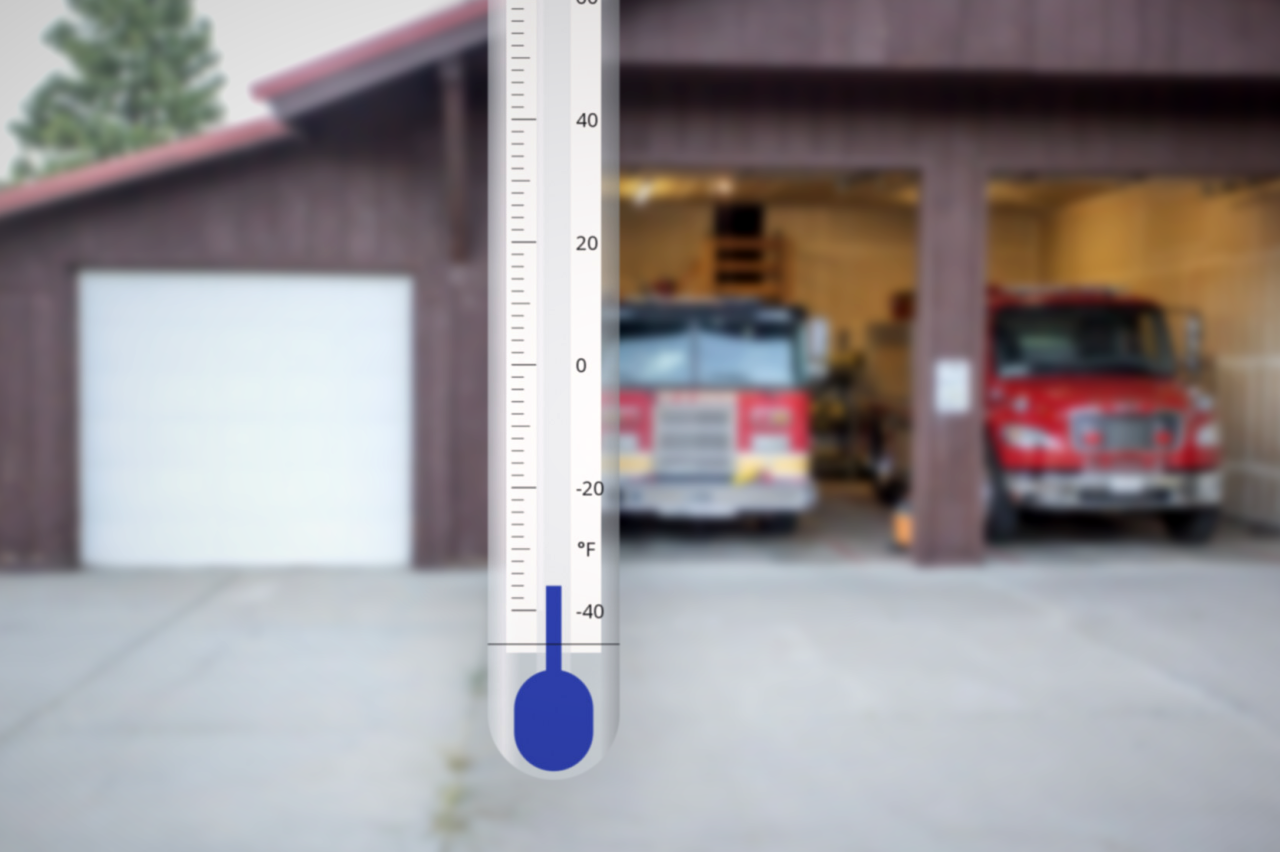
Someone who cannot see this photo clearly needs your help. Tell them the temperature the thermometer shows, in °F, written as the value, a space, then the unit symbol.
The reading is -36 °F
